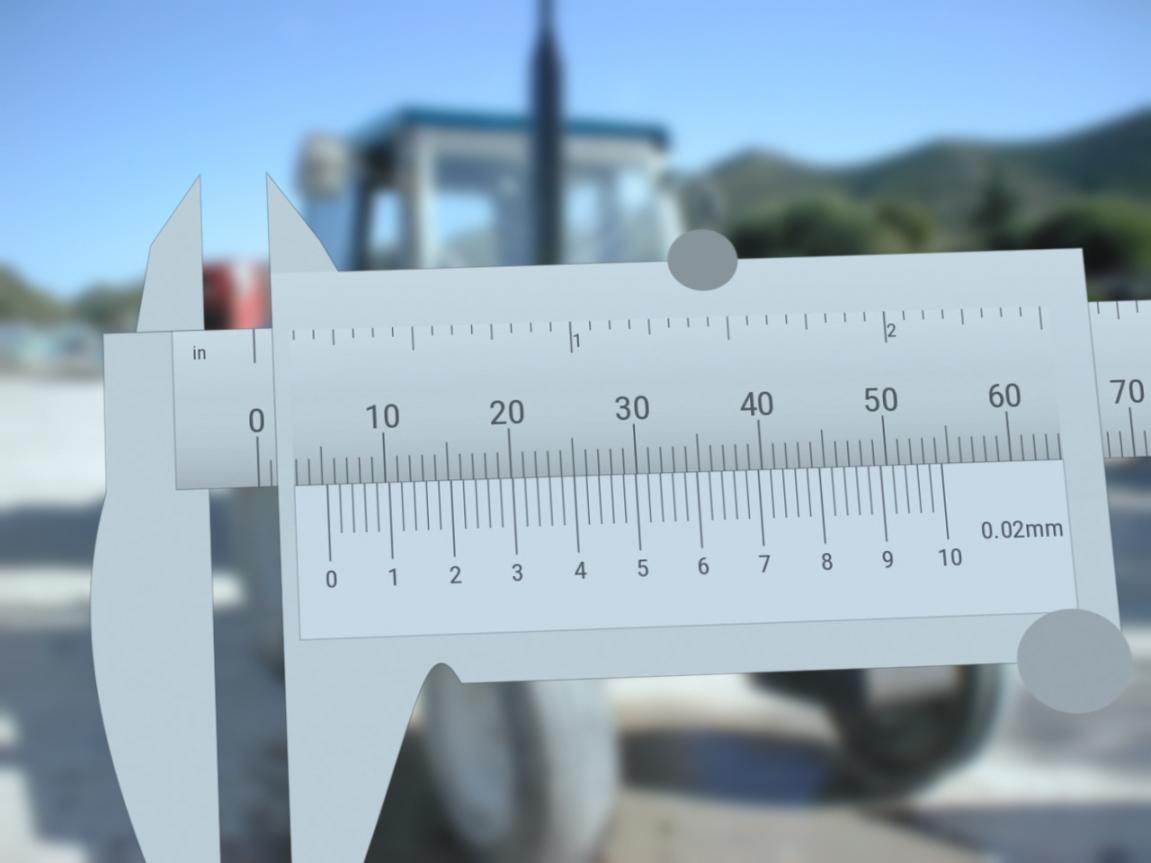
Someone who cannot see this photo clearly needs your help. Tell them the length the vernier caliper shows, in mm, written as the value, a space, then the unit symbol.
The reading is 5.4 mm
